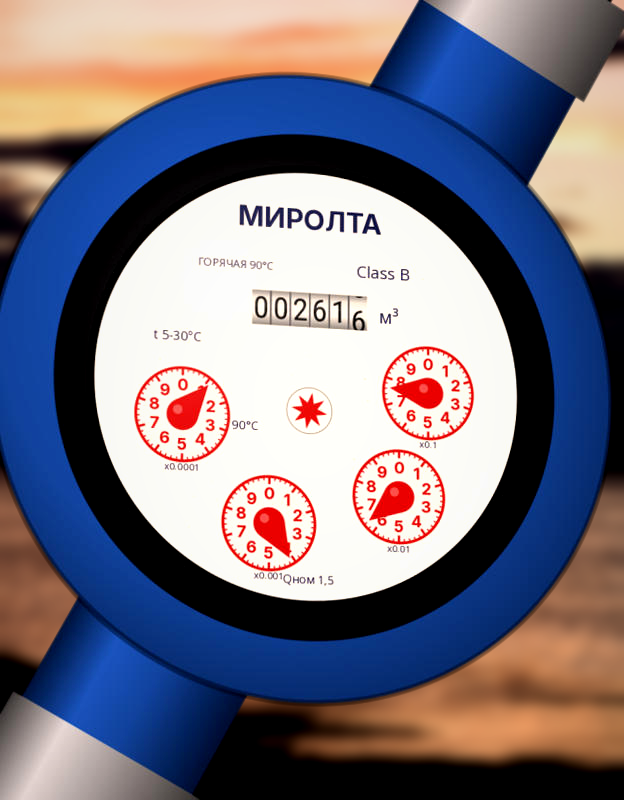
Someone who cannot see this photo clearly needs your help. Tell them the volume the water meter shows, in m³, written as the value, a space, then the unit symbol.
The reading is 2615.7641 m³
